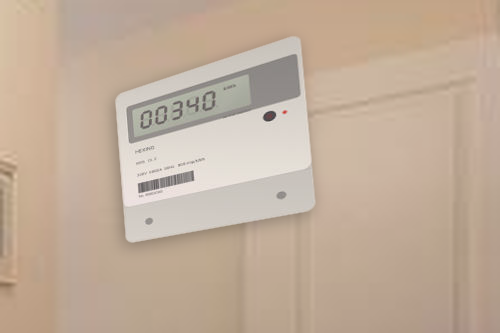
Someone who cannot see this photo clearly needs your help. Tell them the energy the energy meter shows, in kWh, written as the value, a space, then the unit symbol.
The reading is 340 kWh
